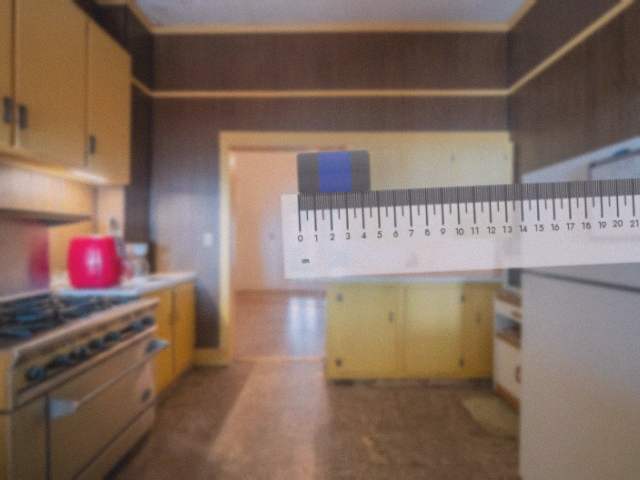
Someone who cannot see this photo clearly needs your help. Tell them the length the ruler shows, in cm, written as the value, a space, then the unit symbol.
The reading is 4.5 cm
